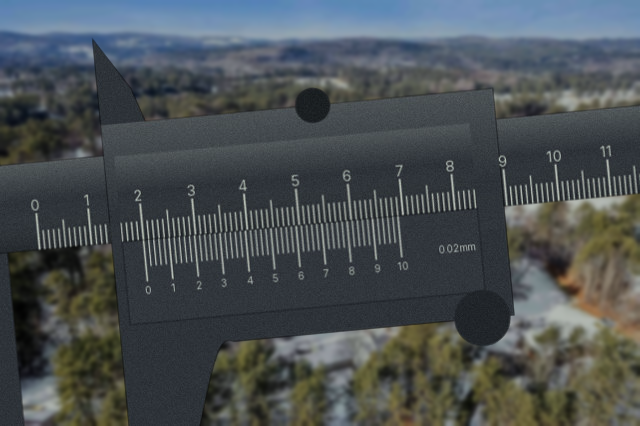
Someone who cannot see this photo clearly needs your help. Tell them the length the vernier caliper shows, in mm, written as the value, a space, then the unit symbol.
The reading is 20.0 mm
